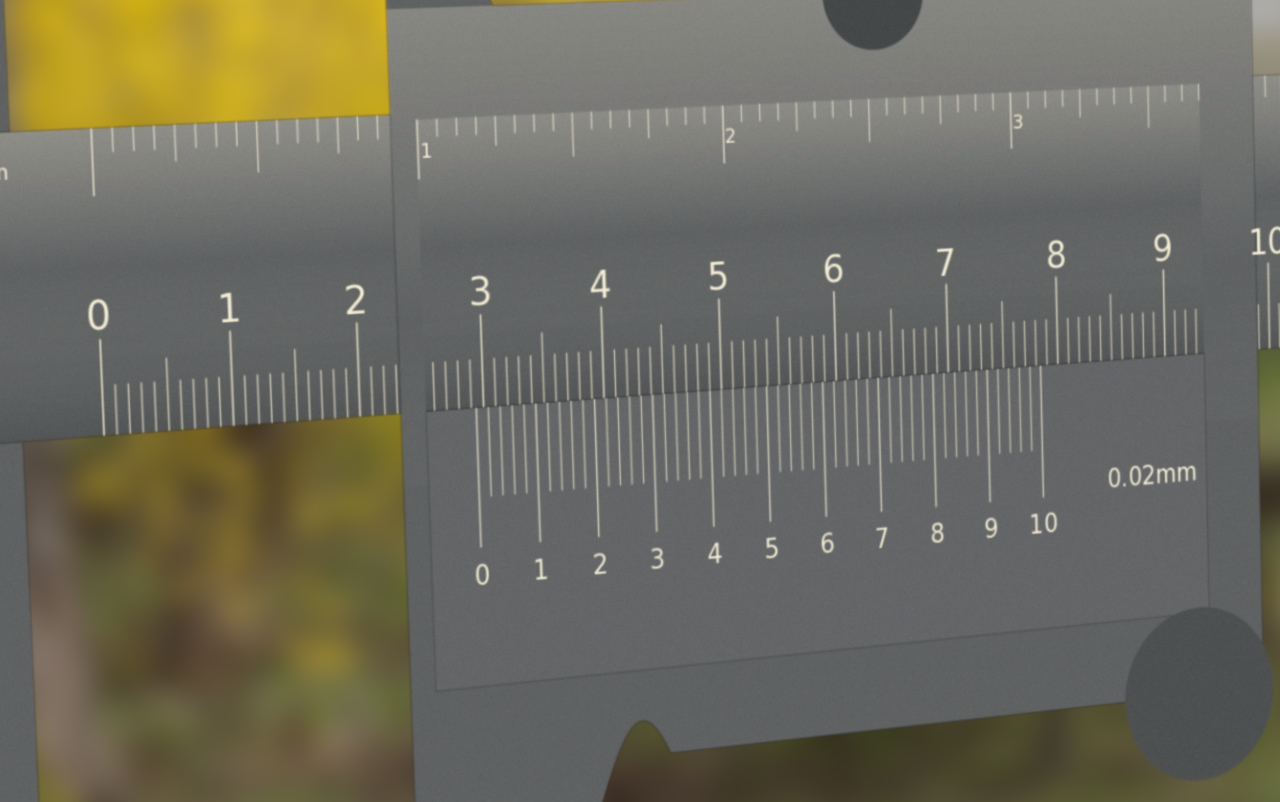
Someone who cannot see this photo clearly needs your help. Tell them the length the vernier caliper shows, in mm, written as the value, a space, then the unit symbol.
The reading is 29.4 mm
